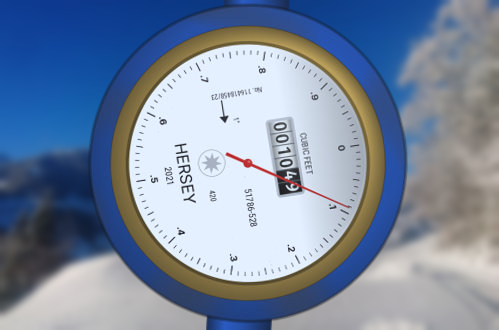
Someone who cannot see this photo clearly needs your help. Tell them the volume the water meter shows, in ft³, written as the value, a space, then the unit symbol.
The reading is 1049.09 ft³
